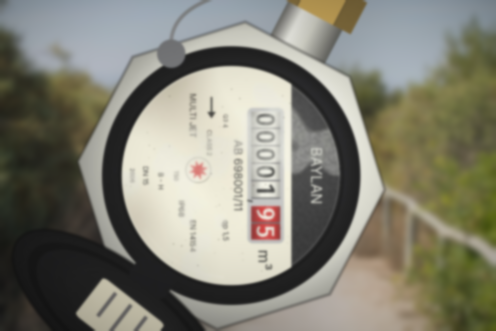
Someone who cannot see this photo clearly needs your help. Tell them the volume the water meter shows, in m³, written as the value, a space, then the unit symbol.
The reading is 1.95 m³
